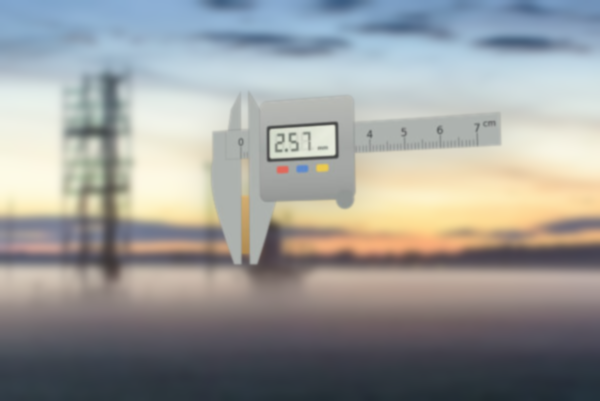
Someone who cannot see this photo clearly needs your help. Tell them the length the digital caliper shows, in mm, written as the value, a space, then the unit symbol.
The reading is 2.57 mm
